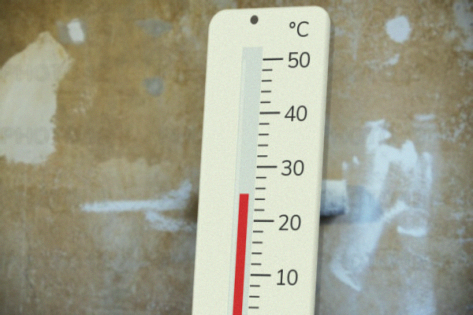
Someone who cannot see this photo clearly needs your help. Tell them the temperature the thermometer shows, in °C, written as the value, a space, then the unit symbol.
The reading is 25 °C
